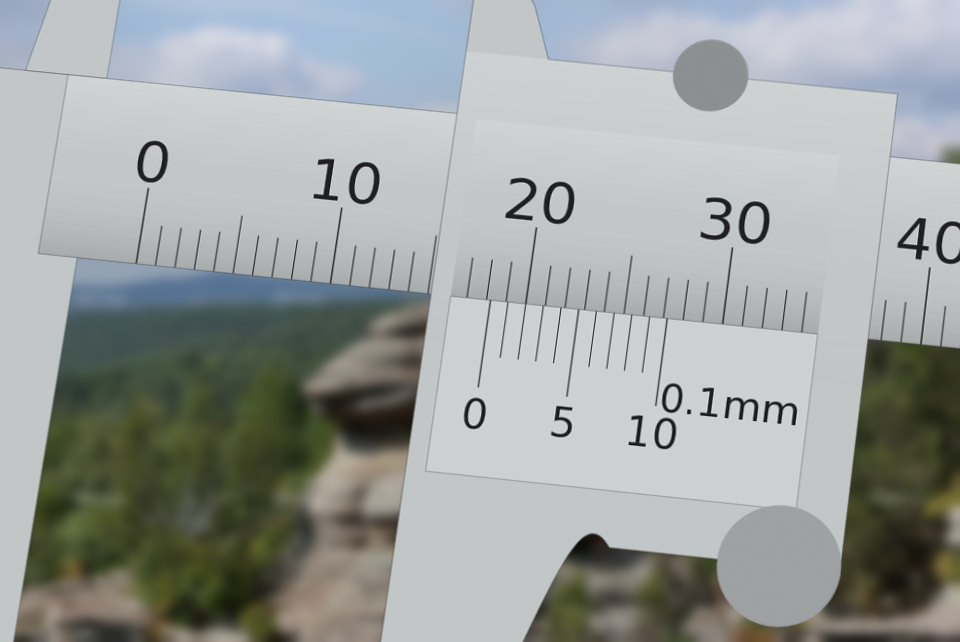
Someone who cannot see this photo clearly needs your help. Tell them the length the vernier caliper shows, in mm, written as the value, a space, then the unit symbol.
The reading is 18.2 mm
